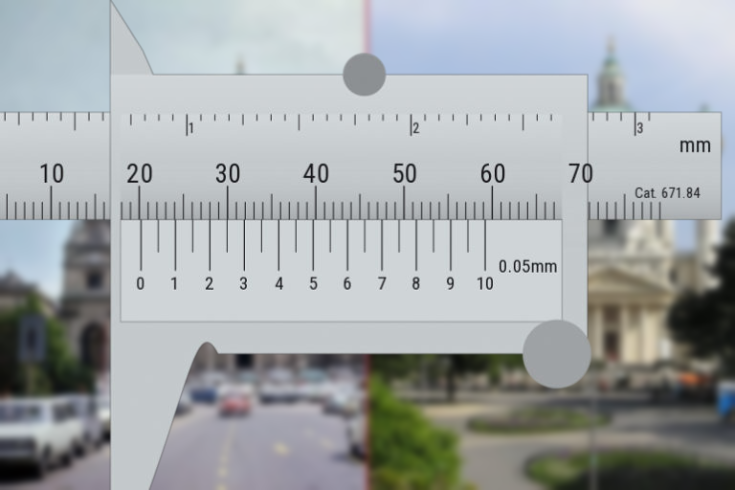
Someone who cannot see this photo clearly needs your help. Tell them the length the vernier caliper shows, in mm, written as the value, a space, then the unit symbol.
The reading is 20.2 mm
